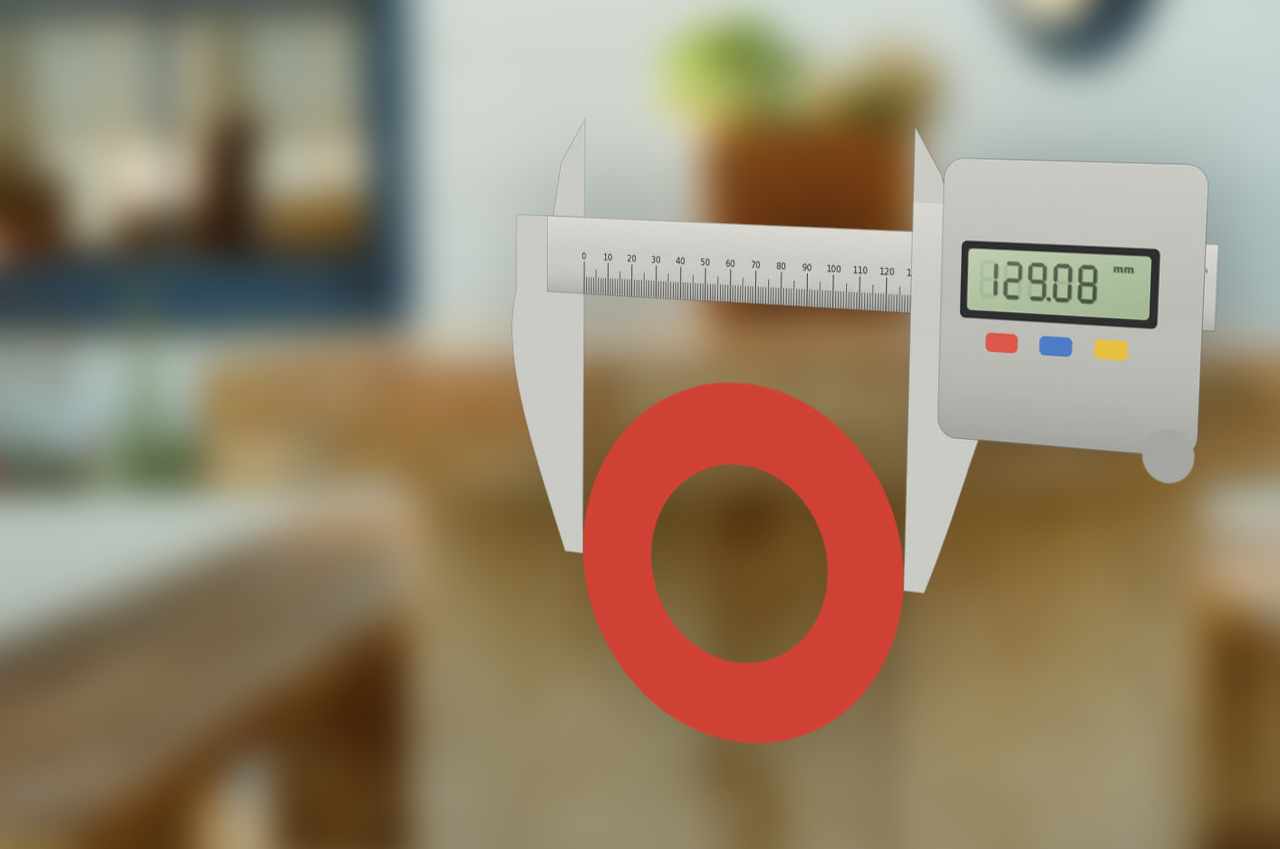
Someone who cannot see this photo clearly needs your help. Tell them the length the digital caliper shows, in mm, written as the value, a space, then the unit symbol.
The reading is 129.08 mm
